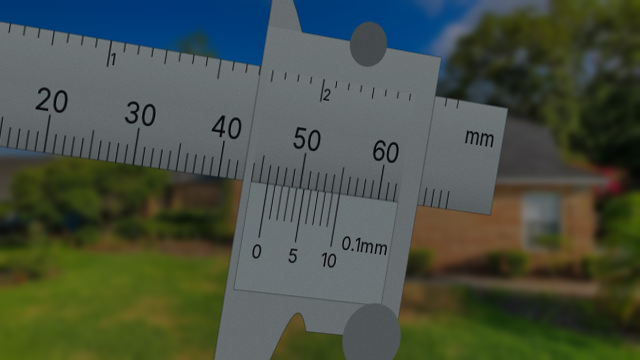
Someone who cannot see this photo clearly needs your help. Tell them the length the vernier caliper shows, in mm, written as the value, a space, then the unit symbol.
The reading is 46.0 mm
